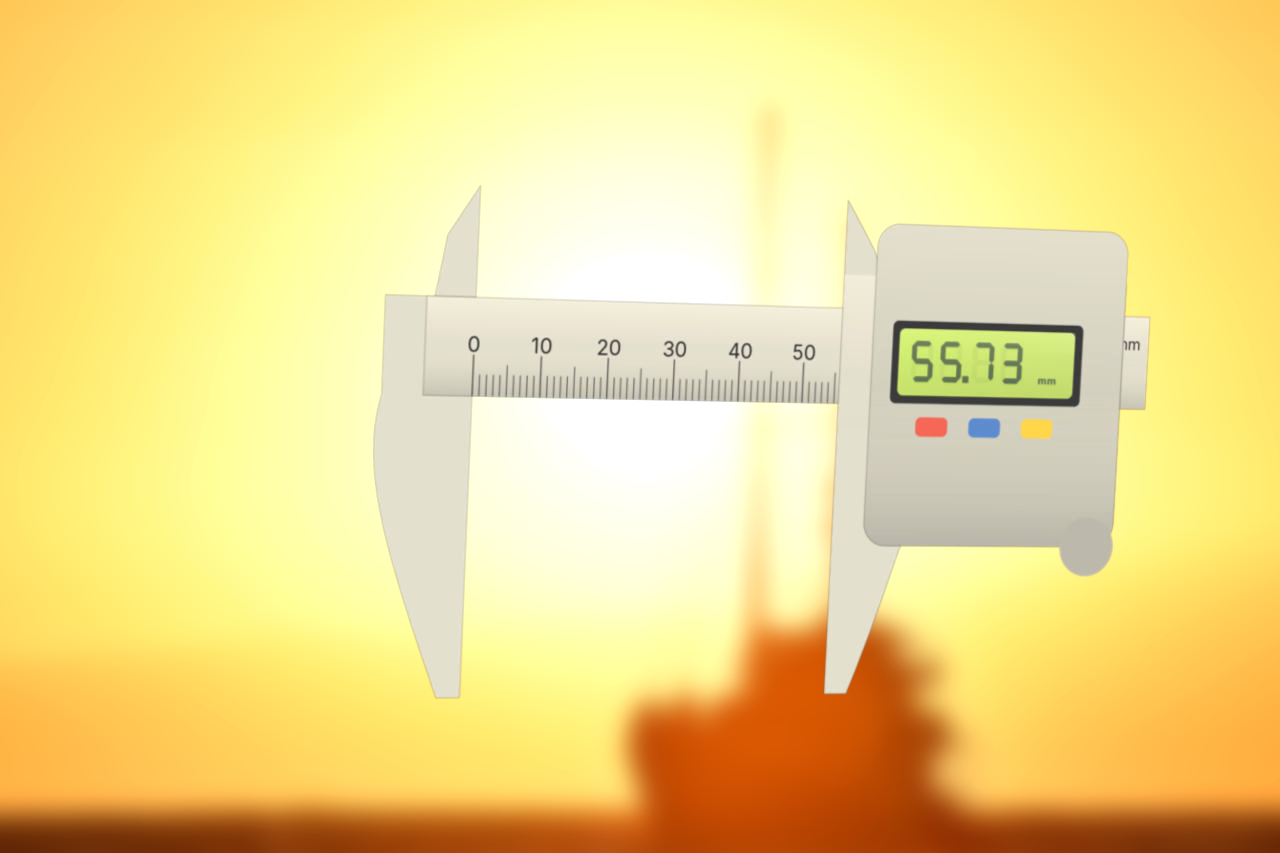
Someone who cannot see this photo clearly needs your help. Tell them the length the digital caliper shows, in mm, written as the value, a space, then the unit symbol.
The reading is 55.73 mm
